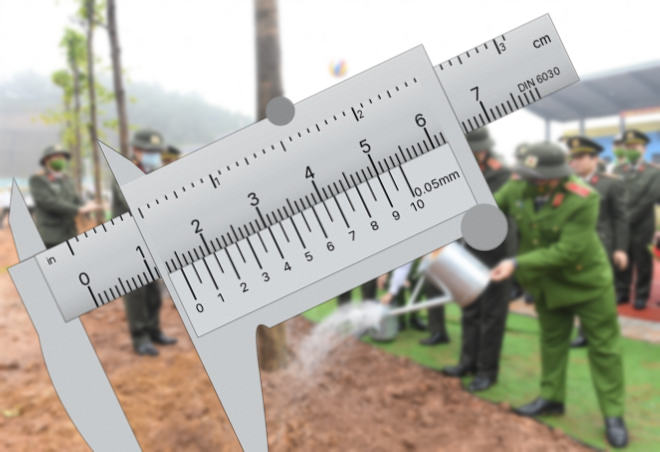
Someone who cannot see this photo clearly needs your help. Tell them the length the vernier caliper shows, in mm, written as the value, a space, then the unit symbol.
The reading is 14.8 mm
